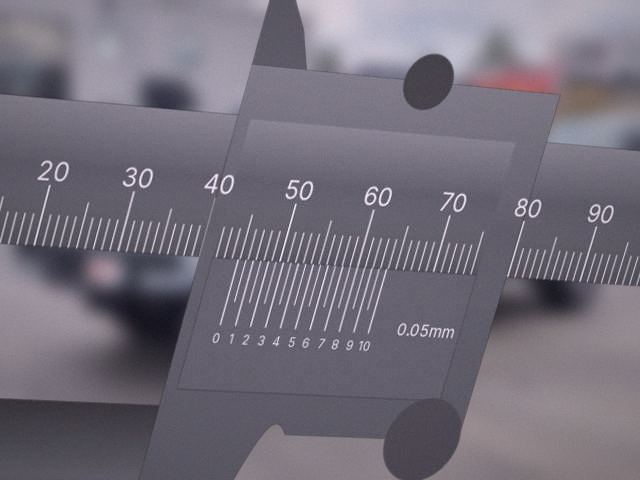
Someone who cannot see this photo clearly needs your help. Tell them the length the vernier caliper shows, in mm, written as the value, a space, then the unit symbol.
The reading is 44.8 mm
